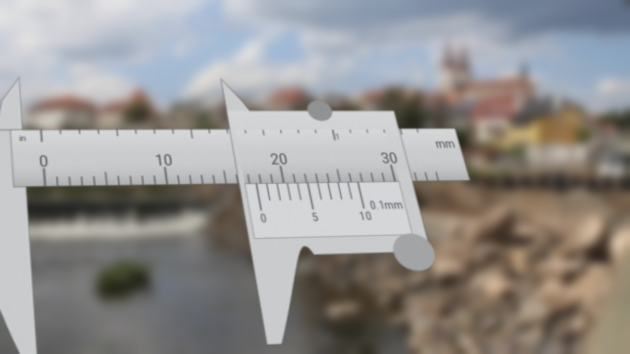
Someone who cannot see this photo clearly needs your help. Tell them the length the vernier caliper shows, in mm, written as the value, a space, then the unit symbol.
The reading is 17.6 mm
